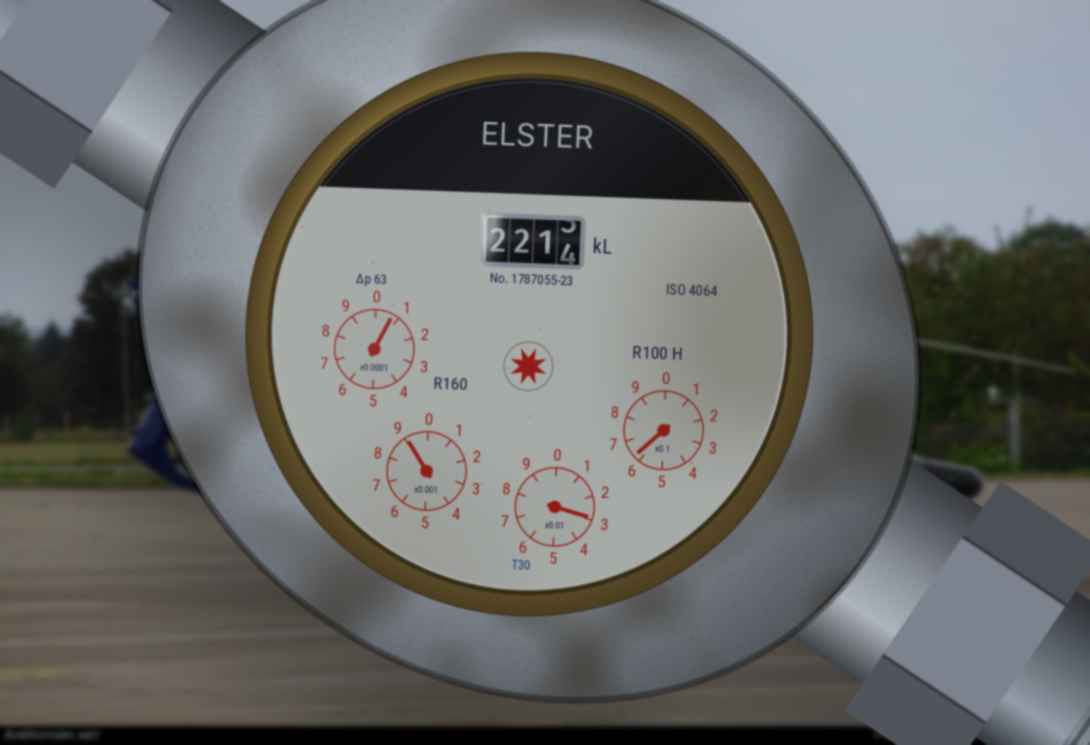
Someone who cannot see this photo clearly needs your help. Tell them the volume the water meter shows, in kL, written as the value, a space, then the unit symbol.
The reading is 2213.6290 kL
